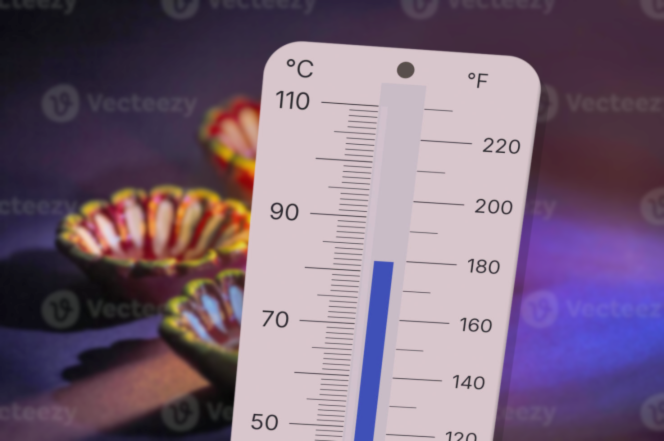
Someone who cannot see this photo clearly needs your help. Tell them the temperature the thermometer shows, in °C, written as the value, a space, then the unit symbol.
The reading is 82 °C
